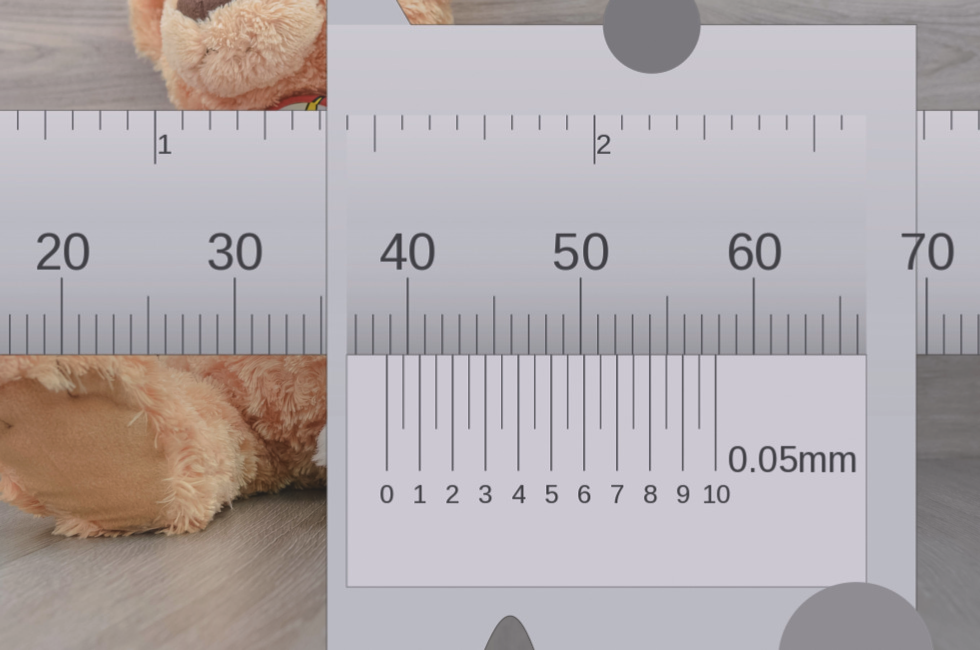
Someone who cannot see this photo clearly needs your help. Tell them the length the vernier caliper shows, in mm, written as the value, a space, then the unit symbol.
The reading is 38.8 mm
